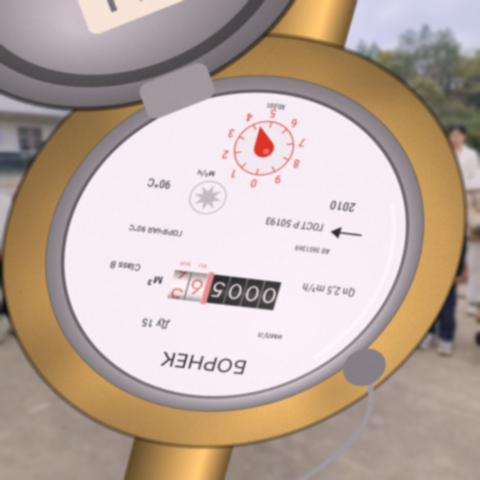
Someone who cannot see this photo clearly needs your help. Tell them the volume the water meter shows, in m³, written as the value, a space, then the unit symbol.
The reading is 5.654 m³
